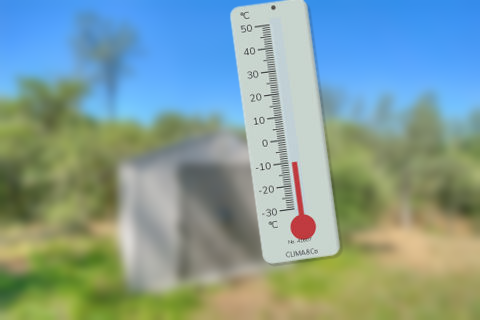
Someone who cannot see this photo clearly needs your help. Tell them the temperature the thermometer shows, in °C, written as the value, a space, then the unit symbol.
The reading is -10 °C
